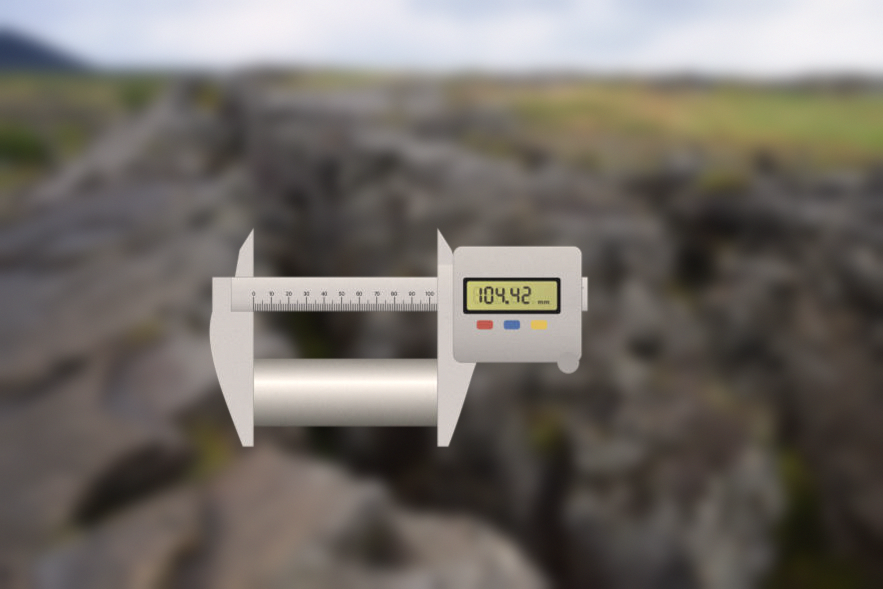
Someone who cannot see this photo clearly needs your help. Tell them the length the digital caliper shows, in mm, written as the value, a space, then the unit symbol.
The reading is 104.42 mm
